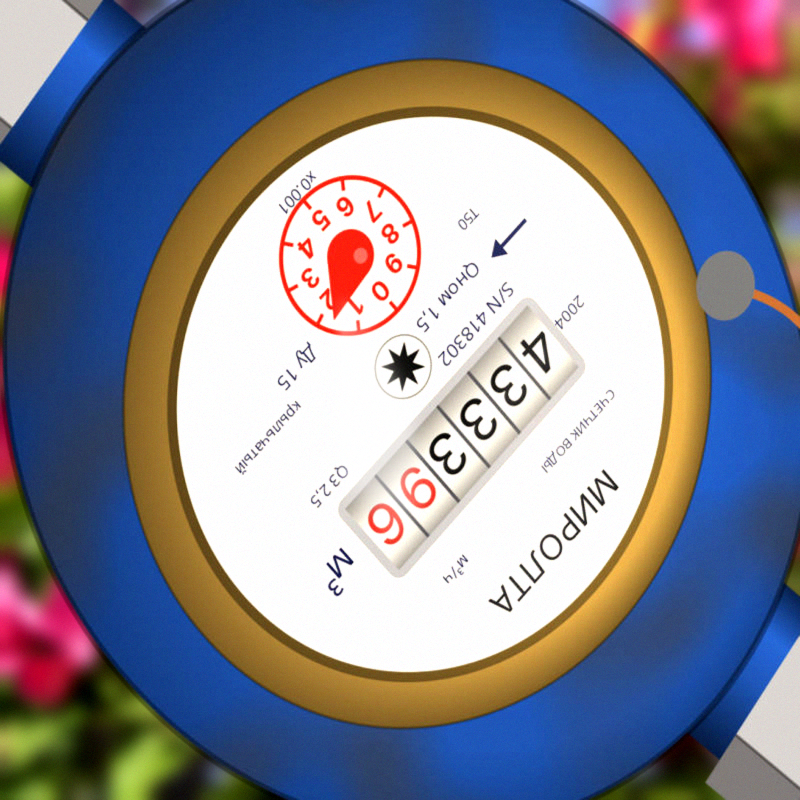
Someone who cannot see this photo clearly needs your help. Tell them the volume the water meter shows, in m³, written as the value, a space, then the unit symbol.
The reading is 4333.961 m³
